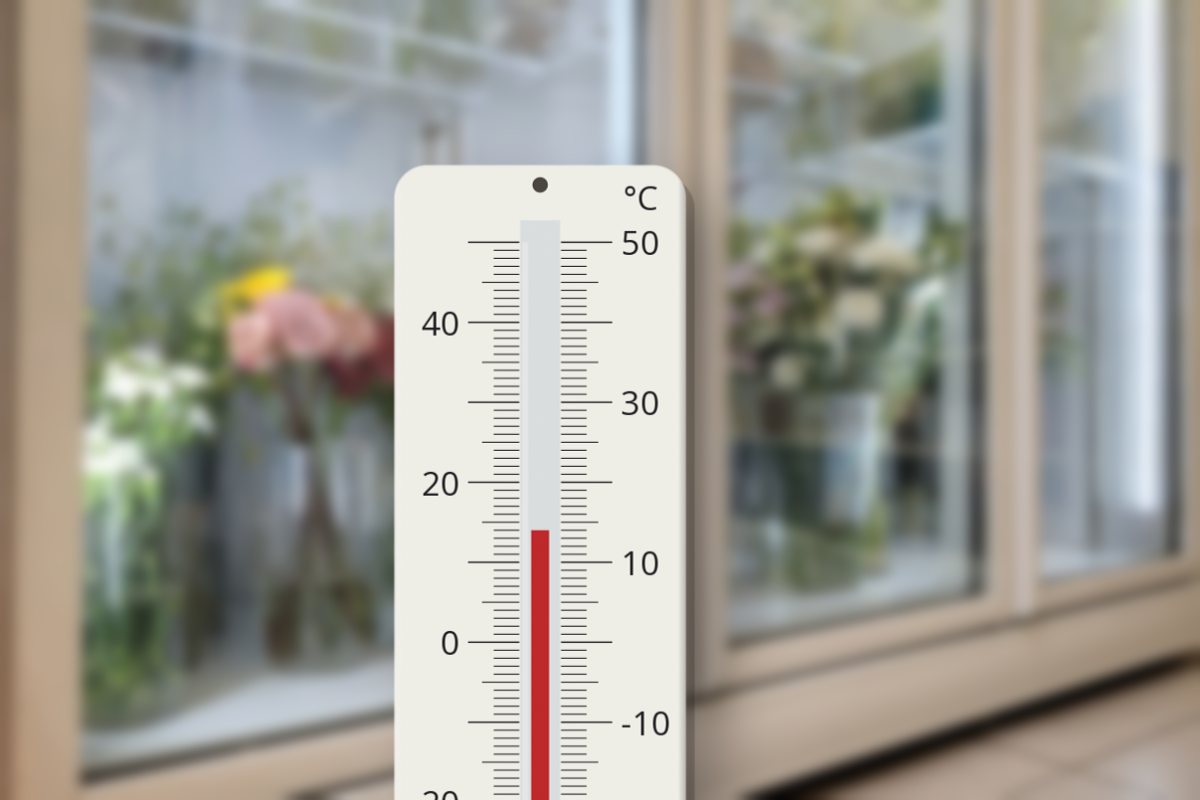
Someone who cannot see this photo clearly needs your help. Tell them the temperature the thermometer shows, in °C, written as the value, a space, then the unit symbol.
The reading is 14 °C
